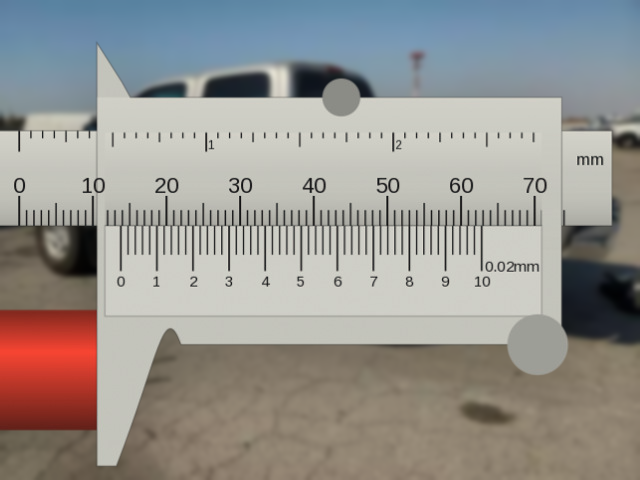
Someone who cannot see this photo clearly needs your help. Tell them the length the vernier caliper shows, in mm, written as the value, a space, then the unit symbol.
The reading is 13.8 mm
